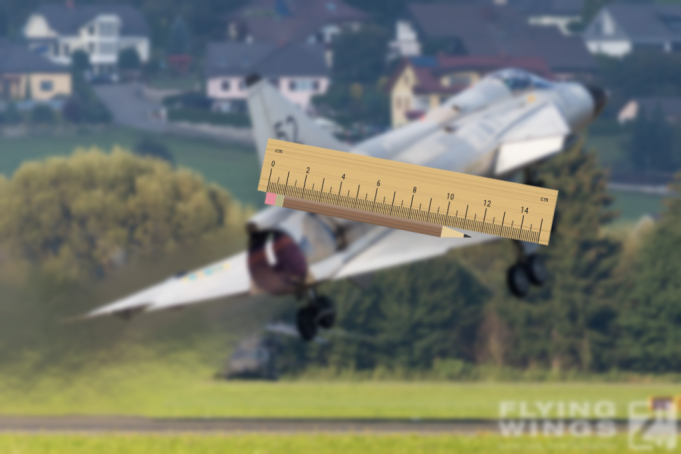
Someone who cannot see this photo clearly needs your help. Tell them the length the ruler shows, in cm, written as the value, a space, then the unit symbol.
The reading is 11.5 cm
